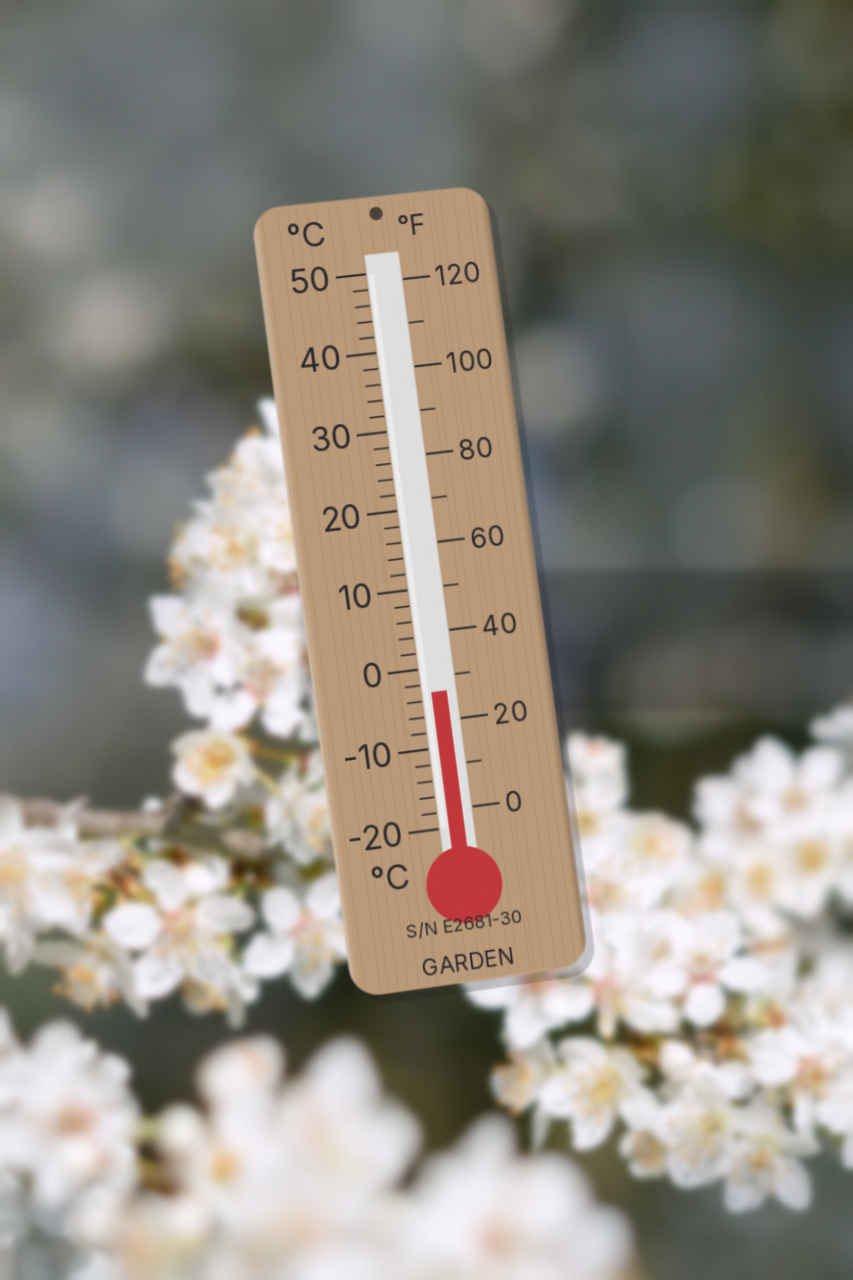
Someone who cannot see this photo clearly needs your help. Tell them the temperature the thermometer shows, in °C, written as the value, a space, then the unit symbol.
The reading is -3 °C
